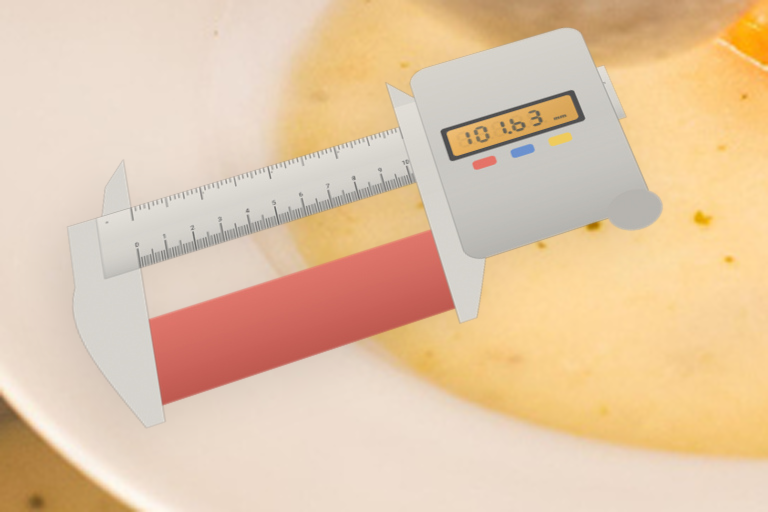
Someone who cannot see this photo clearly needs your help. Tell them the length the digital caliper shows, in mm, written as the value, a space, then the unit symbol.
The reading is 101.63 mm
